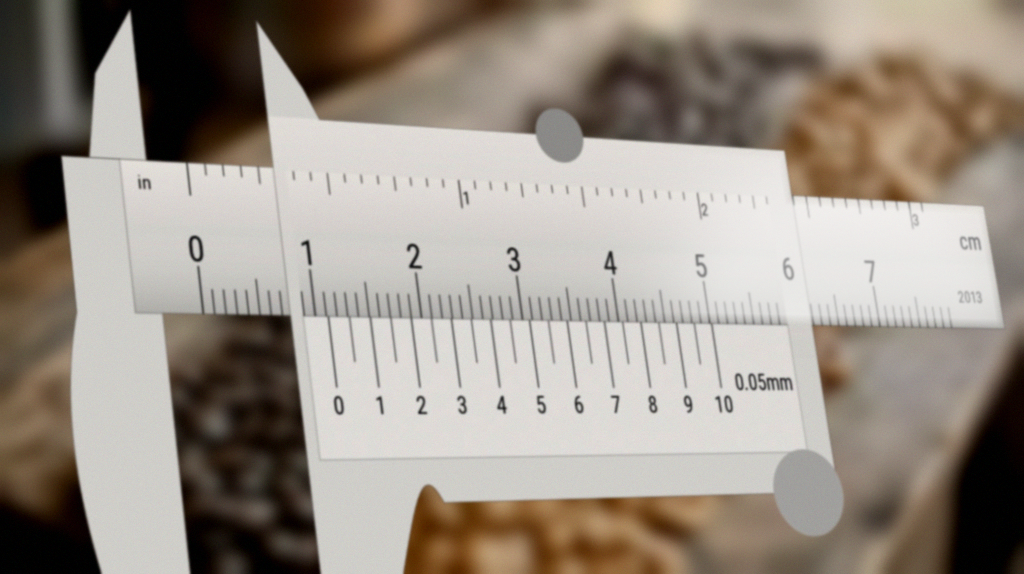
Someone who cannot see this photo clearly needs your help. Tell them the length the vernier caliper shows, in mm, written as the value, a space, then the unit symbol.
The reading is 11.2 mm
